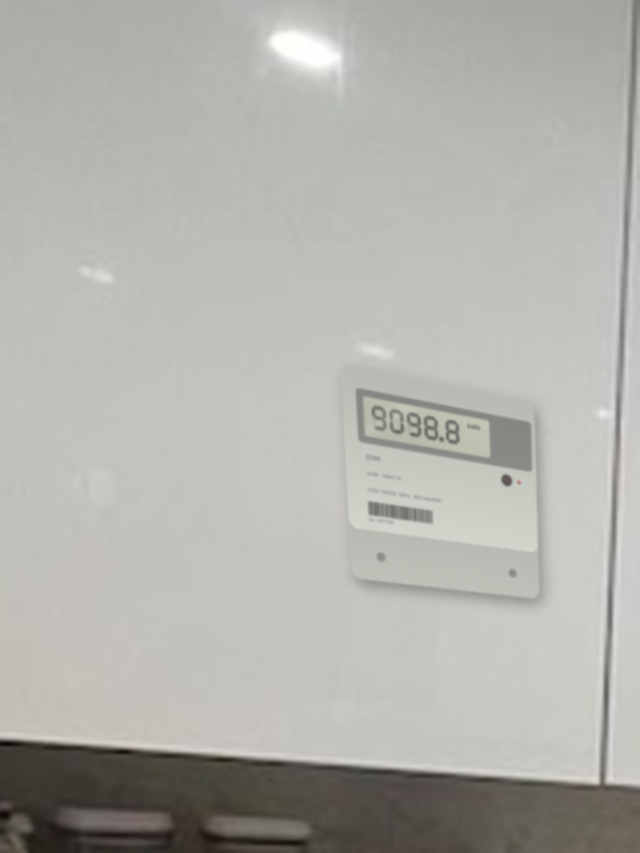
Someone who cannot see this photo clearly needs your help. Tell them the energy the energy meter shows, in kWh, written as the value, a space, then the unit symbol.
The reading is 9098.8 kWh
